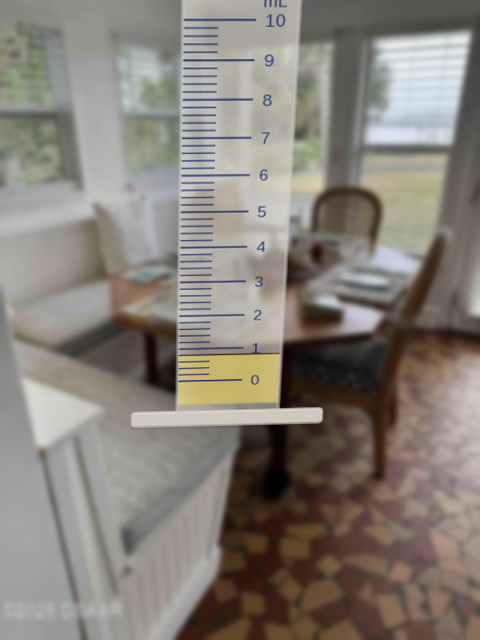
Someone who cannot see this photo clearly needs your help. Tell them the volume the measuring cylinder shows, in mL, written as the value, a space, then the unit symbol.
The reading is 0.8 mL
